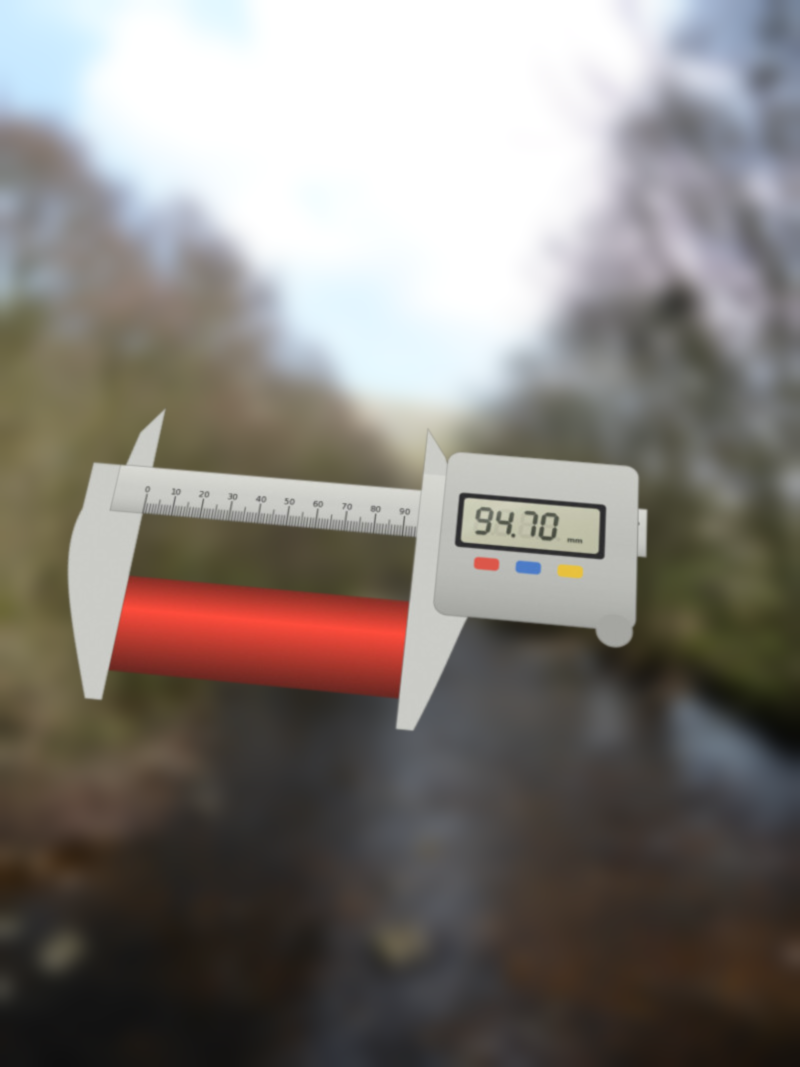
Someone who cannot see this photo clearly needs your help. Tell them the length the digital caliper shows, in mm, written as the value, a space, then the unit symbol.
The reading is 94.70 mm
